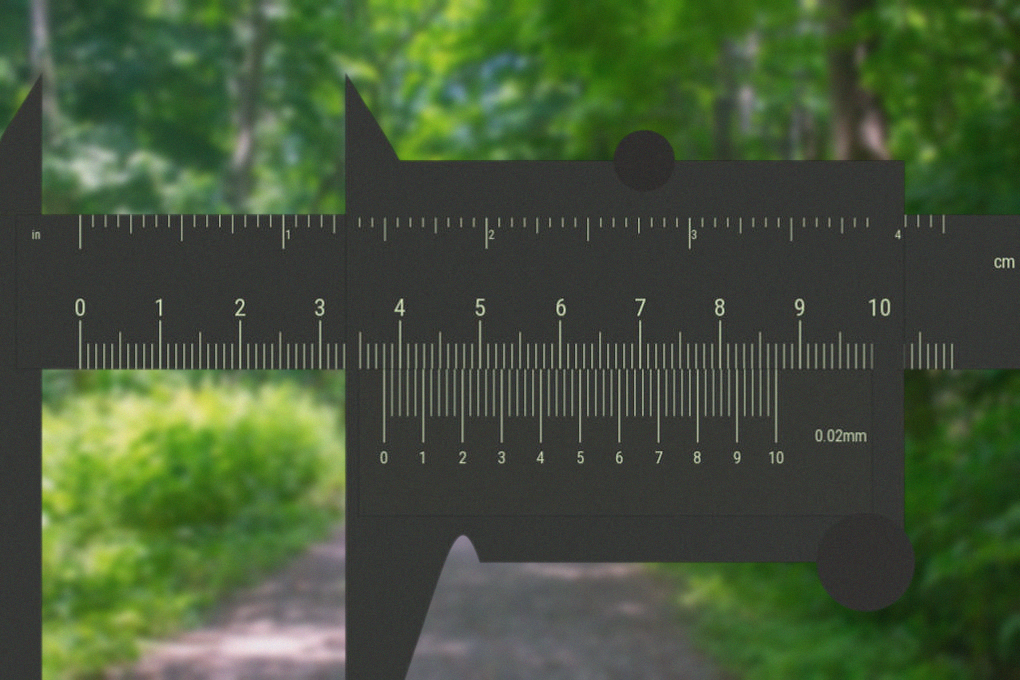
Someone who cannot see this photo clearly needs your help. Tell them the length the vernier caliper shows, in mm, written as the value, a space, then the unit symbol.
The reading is 38.0 mm
